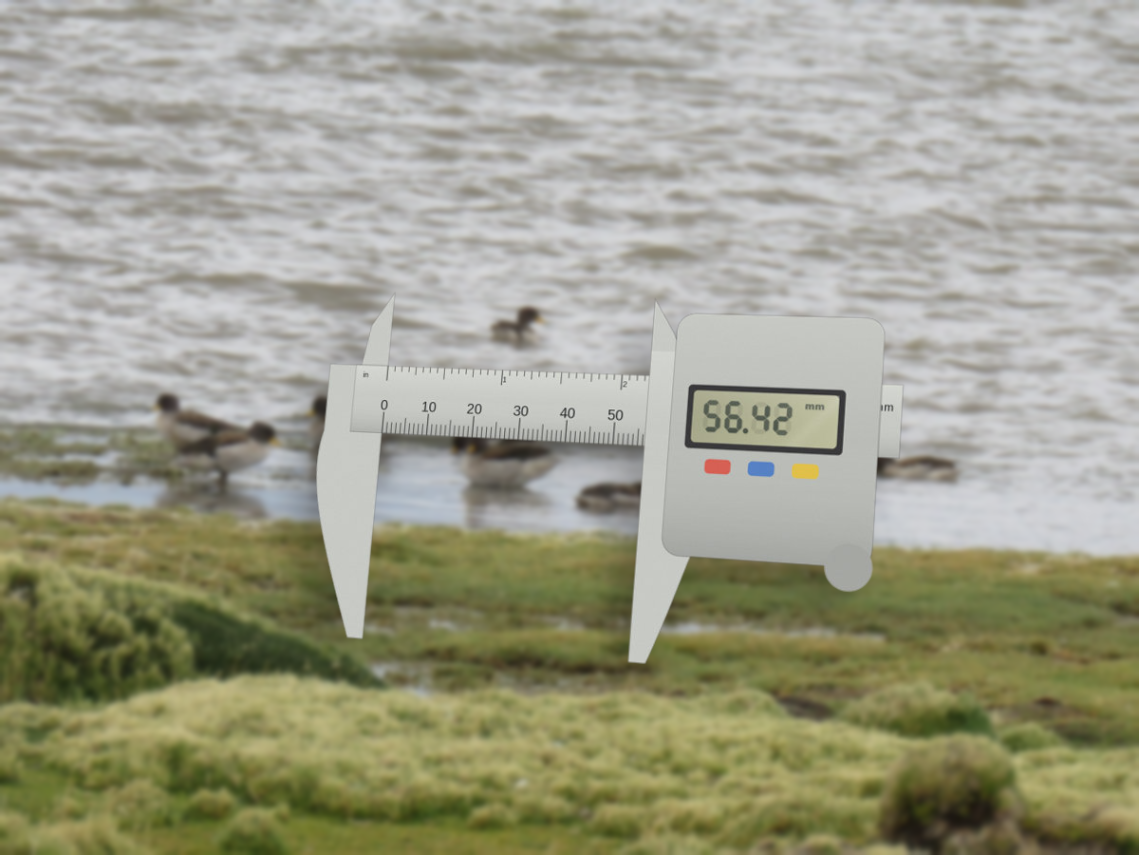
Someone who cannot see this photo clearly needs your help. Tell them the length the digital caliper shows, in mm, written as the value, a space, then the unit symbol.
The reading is 56.42 mm
